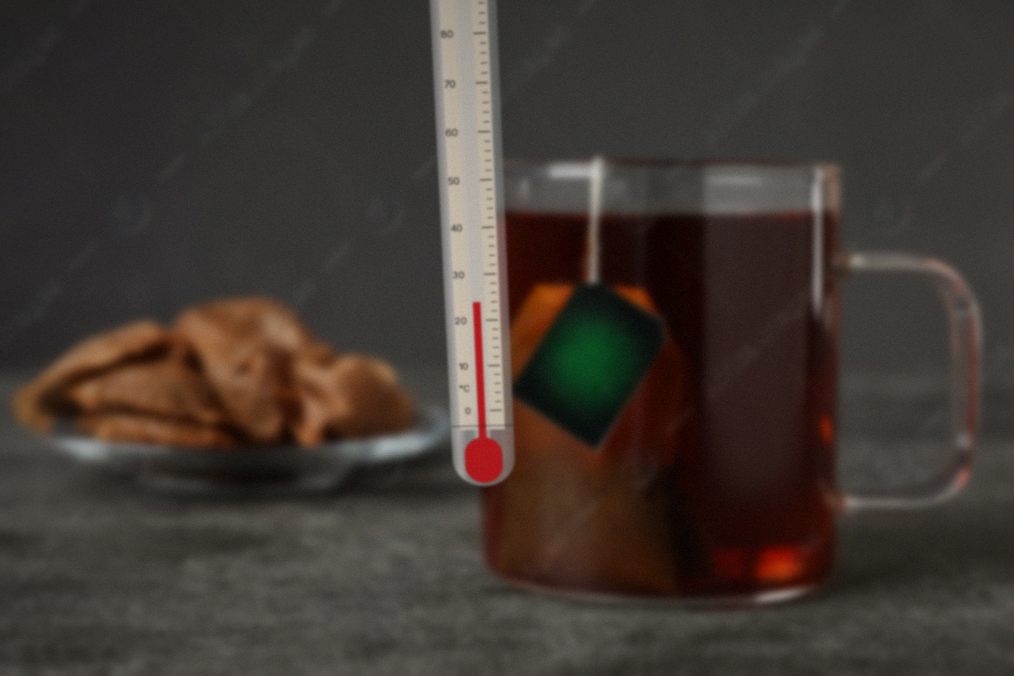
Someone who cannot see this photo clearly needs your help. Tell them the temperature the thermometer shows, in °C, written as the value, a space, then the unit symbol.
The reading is 24 °C
